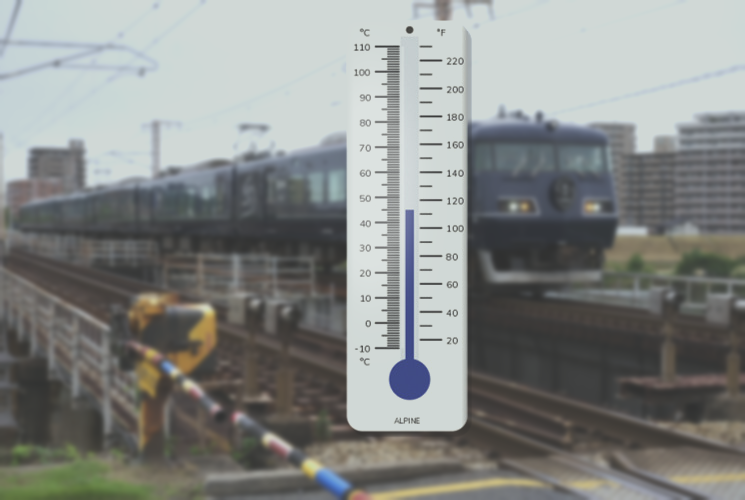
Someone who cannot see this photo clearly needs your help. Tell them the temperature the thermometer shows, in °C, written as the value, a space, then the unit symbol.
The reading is 45 °C
